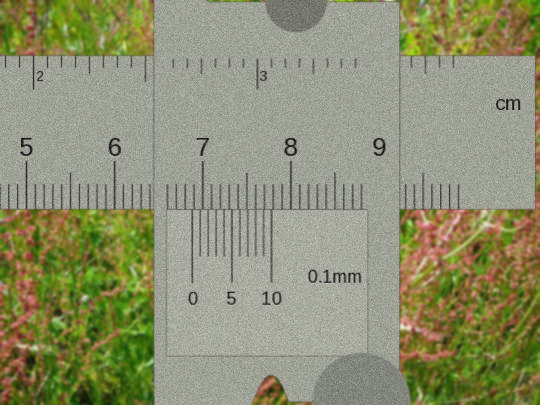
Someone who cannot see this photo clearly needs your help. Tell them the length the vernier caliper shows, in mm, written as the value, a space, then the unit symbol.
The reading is 68.8 mm
